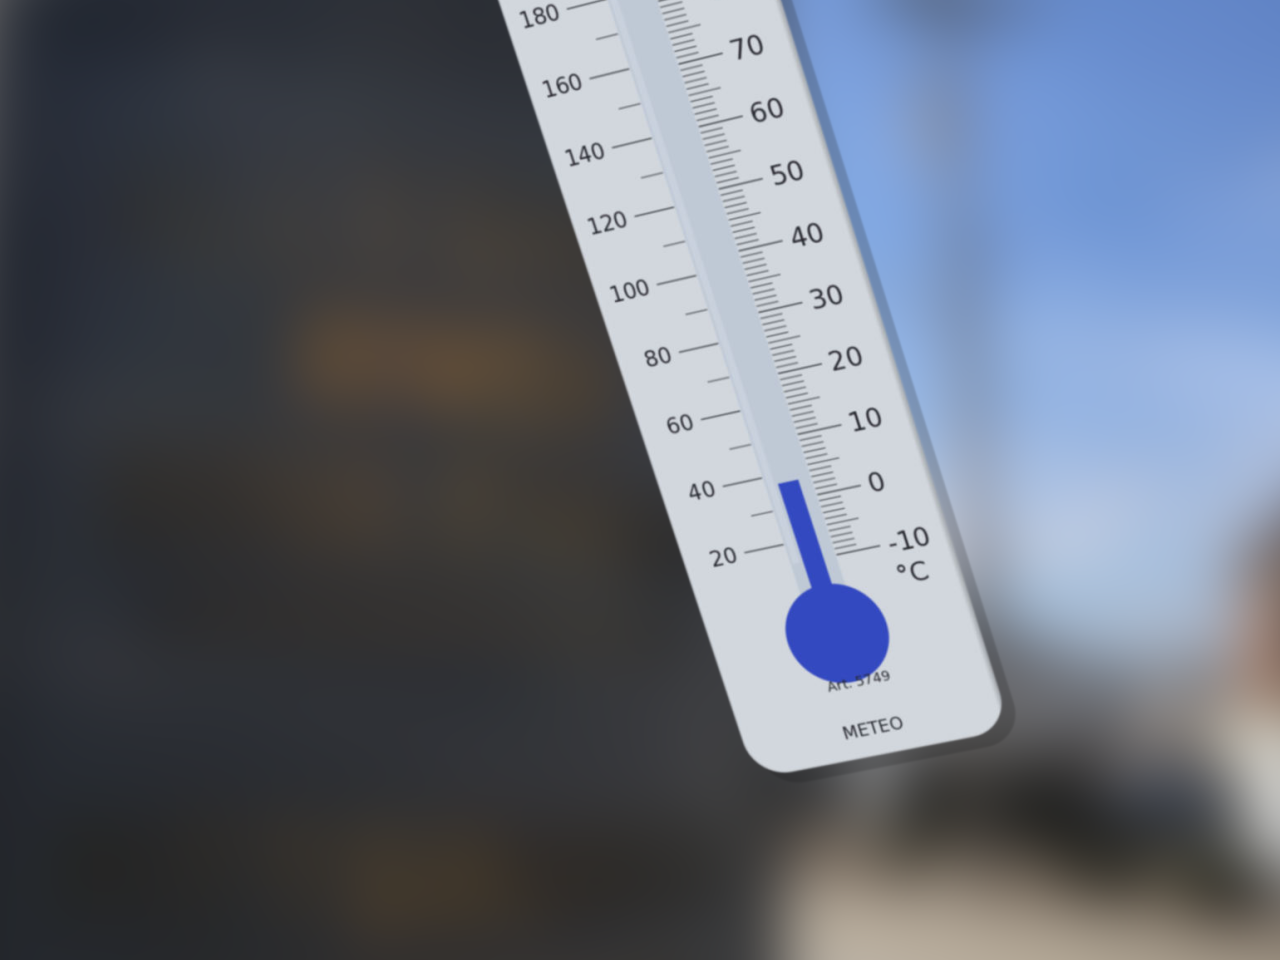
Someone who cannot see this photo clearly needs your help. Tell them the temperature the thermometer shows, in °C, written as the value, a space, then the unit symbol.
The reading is 3 °C
